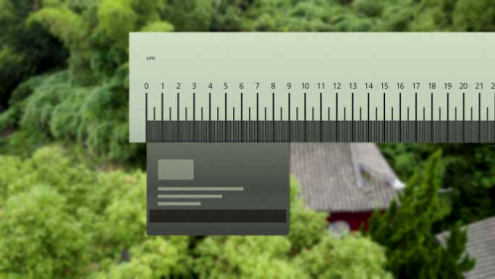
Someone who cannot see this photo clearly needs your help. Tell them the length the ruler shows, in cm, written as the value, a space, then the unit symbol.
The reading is 9 cm
